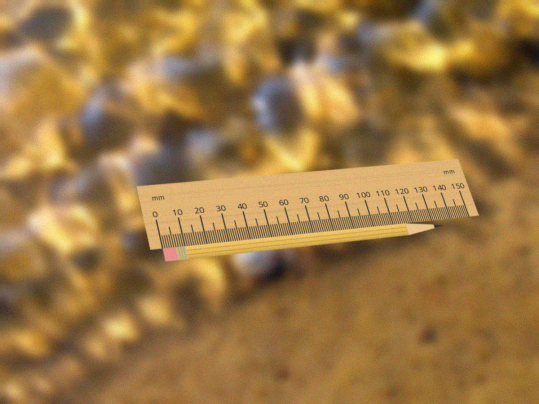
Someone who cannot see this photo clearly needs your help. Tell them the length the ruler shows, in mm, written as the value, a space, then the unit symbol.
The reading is 135 mm
